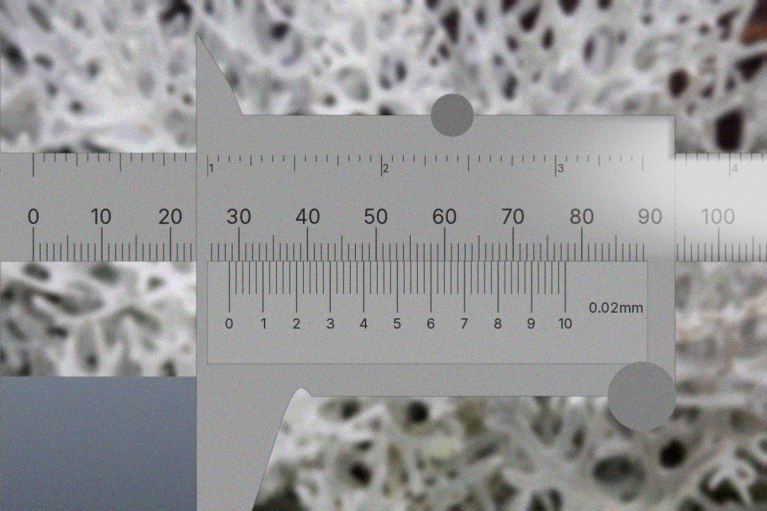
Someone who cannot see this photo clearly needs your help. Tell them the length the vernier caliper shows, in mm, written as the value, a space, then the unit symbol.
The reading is 28.6 mm
